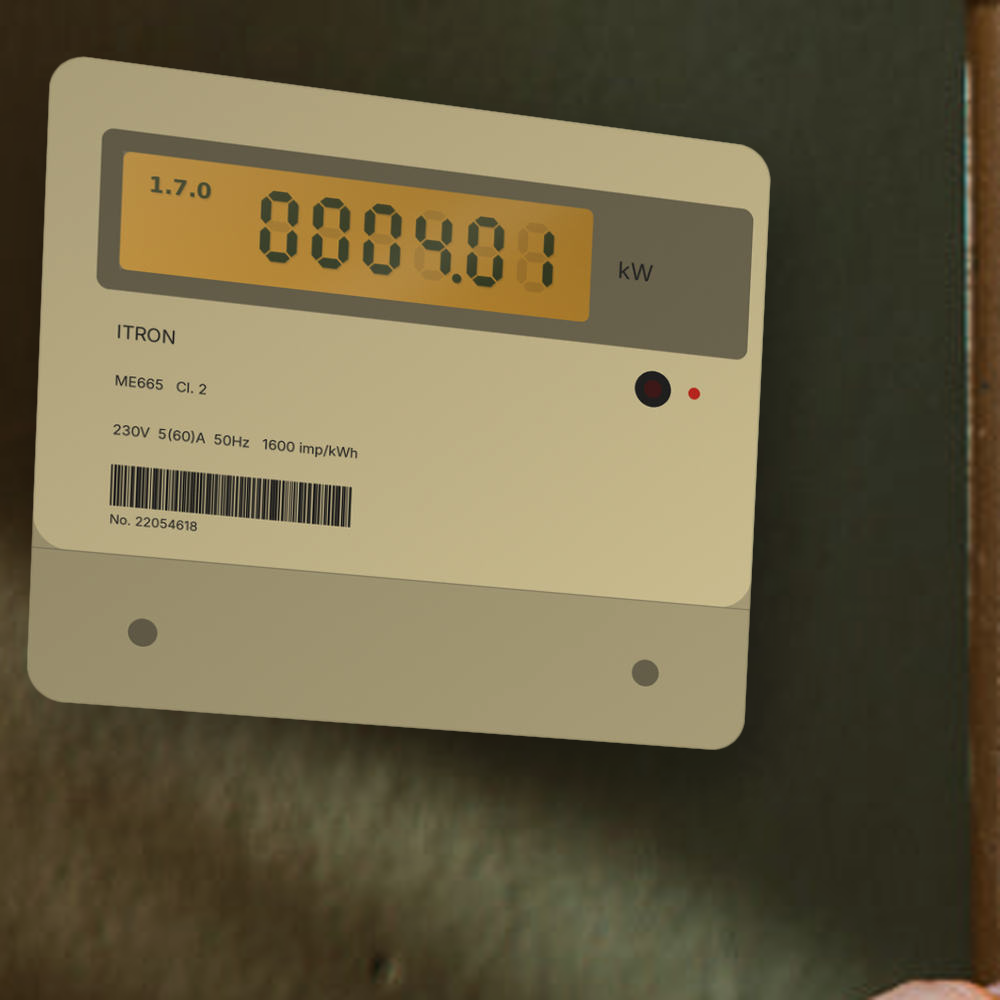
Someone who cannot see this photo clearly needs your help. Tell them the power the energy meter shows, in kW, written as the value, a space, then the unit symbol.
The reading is 4.01 kW
